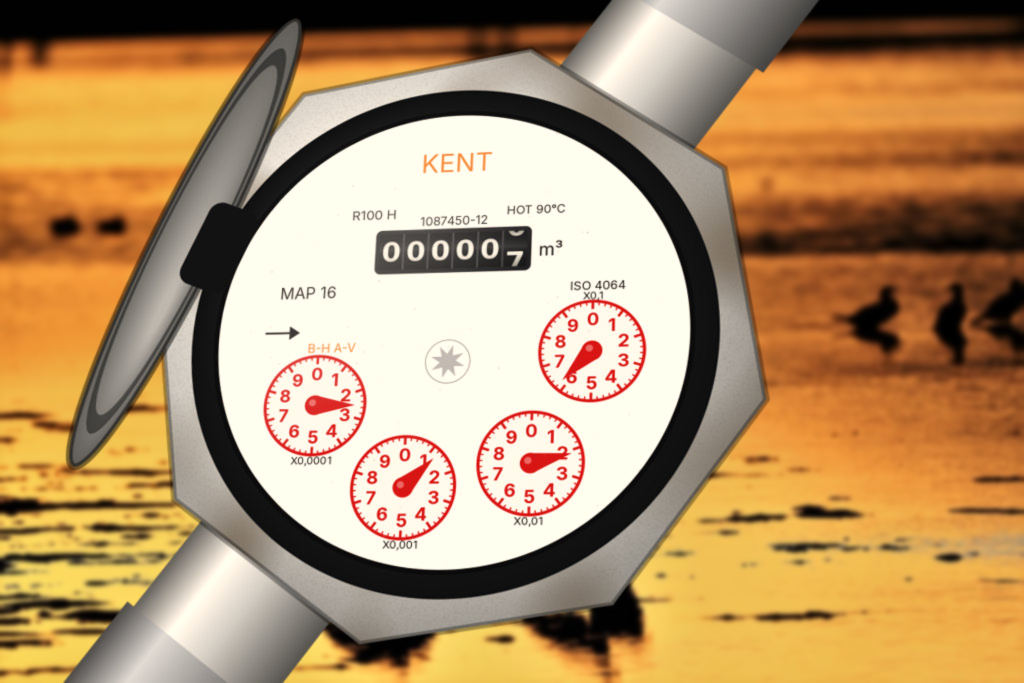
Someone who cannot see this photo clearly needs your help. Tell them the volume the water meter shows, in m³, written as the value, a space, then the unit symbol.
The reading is 6.6212 m³
